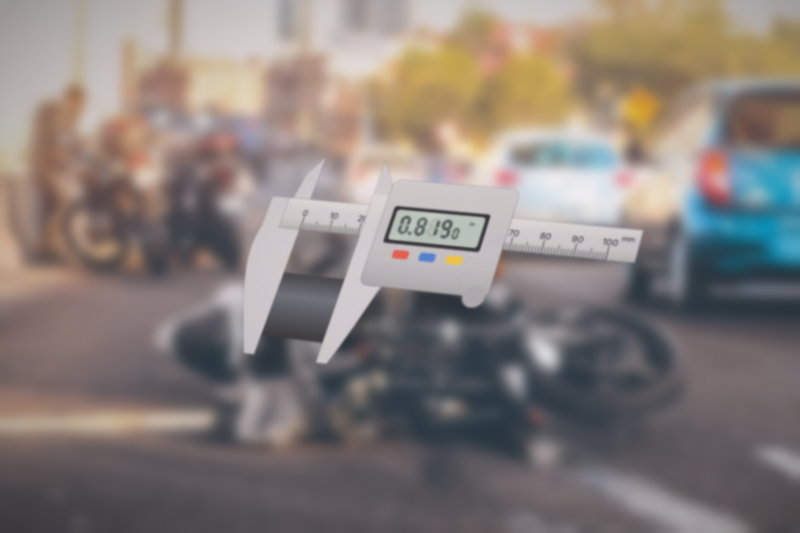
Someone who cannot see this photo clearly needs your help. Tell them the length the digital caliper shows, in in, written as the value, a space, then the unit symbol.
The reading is 0.8190 in
